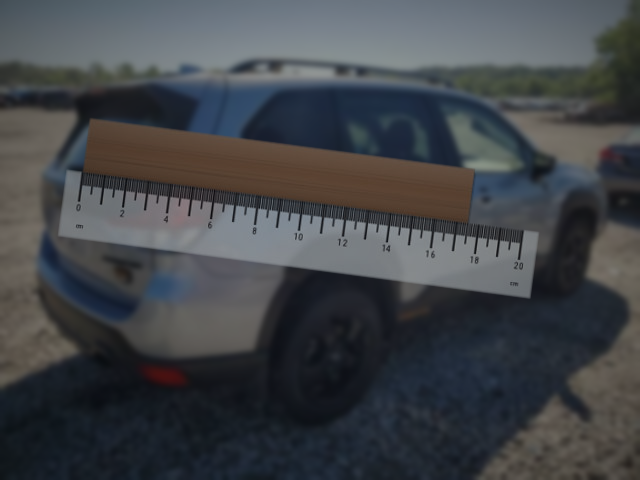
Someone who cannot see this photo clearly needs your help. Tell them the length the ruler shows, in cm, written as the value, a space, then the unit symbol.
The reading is 17.5 cm
